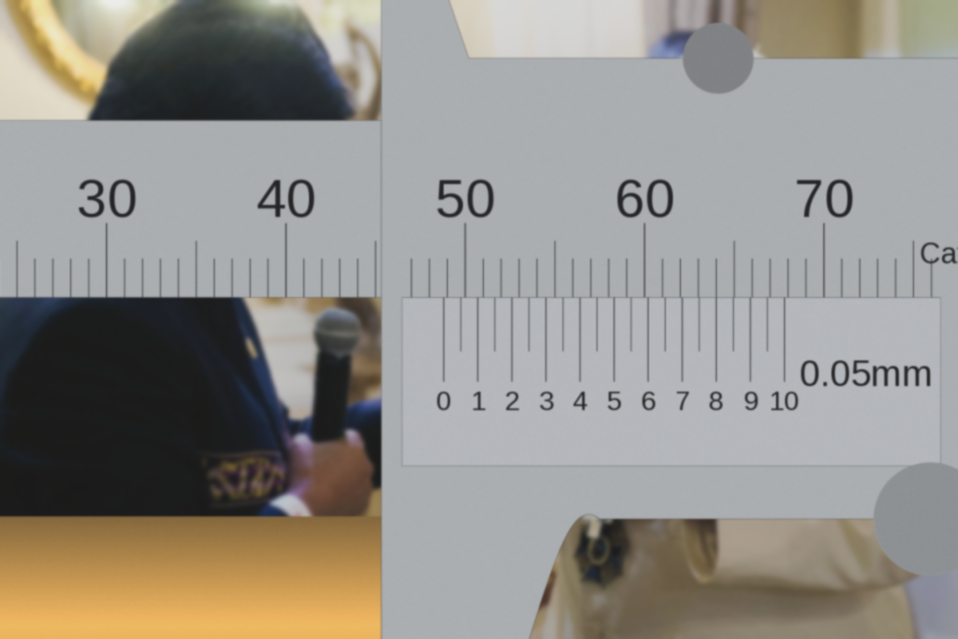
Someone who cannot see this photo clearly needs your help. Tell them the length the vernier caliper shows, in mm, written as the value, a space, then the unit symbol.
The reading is 48.8 mm
